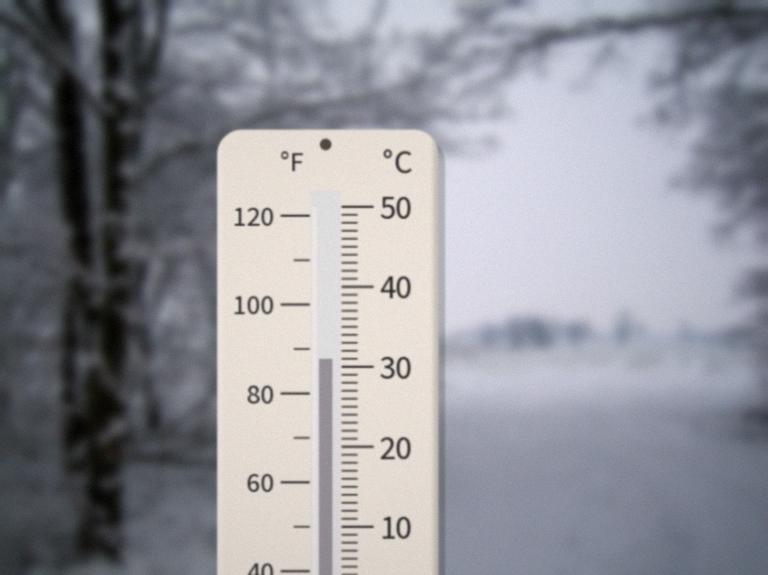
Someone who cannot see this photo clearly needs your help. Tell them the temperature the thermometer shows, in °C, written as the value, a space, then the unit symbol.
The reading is 31 °C
